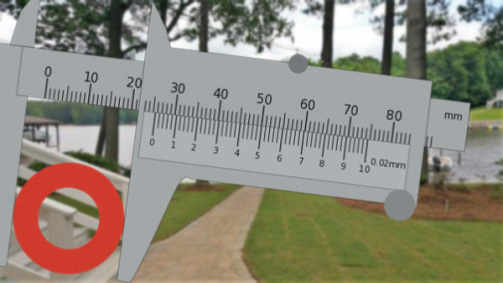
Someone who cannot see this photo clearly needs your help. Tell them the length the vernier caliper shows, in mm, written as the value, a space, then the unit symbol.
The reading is 25.5 mm
